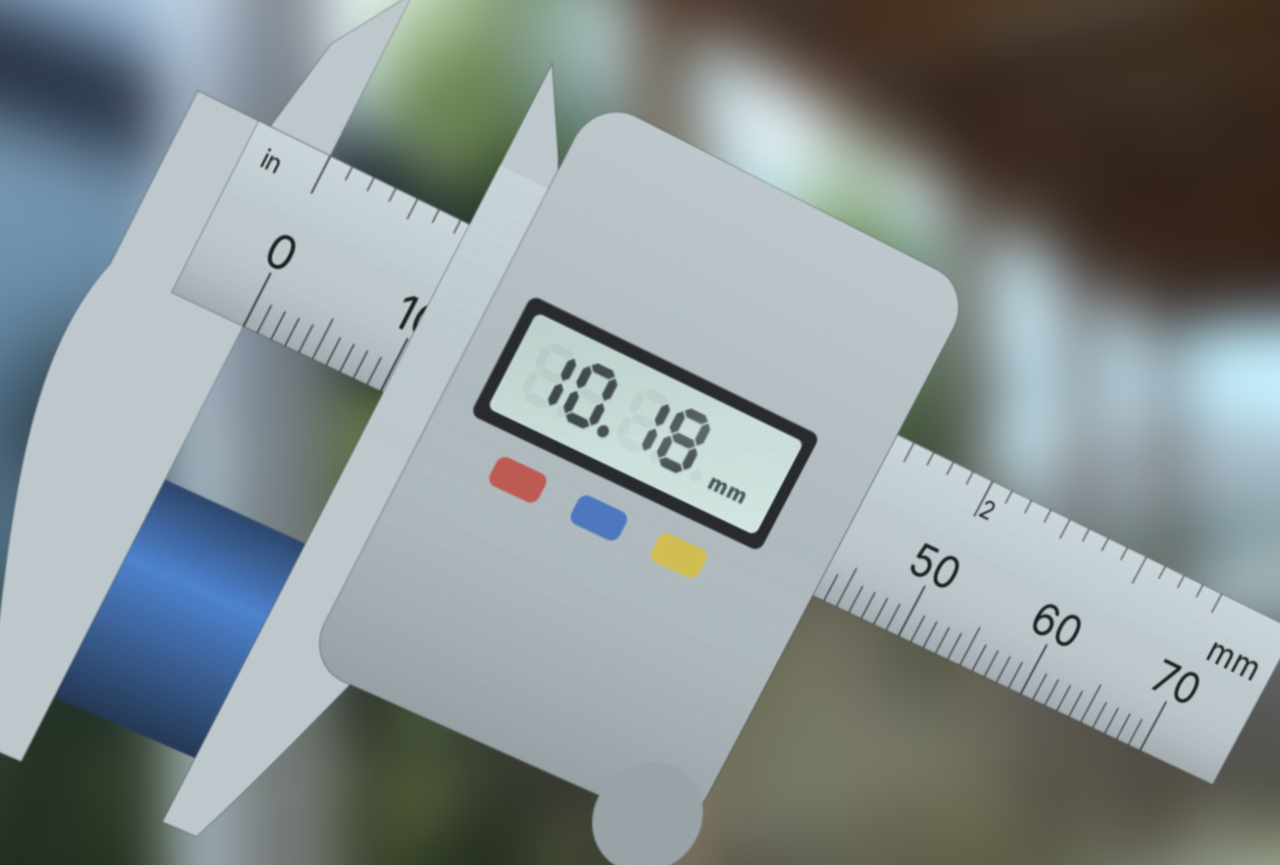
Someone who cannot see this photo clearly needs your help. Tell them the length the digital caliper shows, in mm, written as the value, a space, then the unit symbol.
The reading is 10.18 mm
